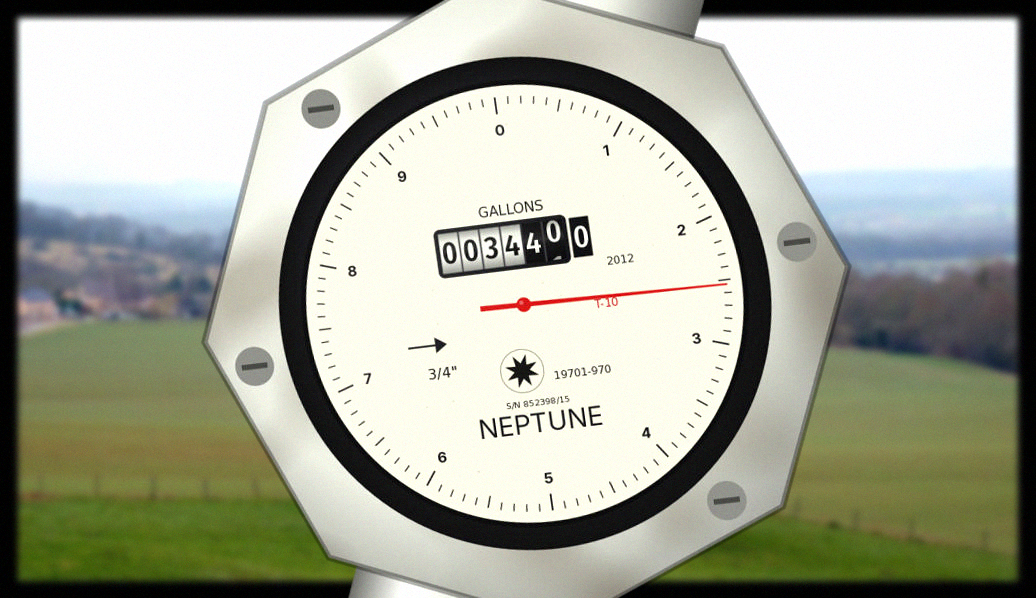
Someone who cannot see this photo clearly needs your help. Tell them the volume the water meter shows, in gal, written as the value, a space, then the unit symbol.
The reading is 34402.5 gal
